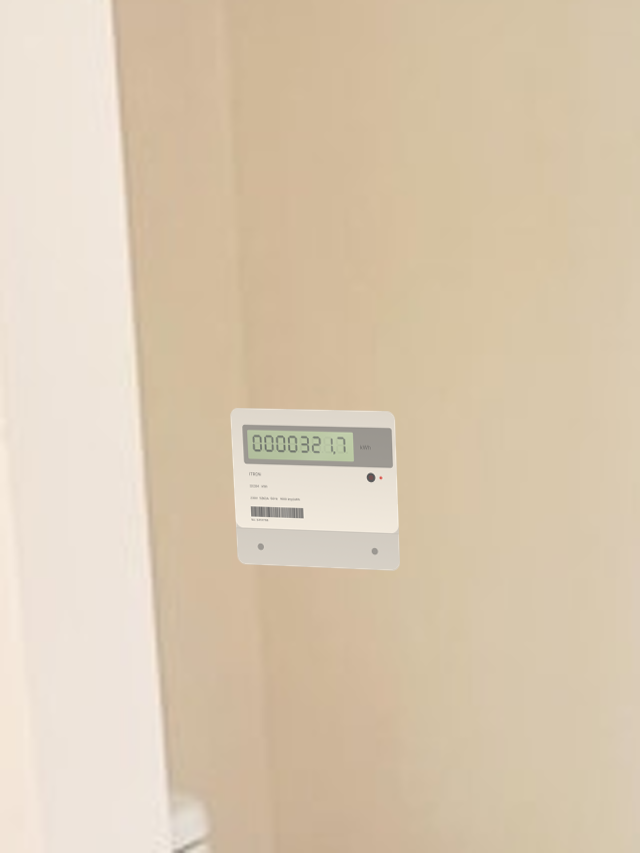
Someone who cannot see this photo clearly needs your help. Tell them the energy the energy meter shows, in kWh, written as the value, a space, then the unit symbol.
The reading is 321.7 kWh
